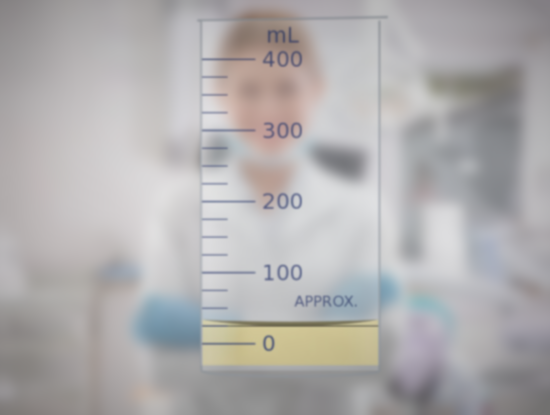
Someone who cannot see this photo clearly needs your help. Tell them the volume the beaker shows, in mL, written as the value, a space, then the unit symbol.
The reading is 25 mL
